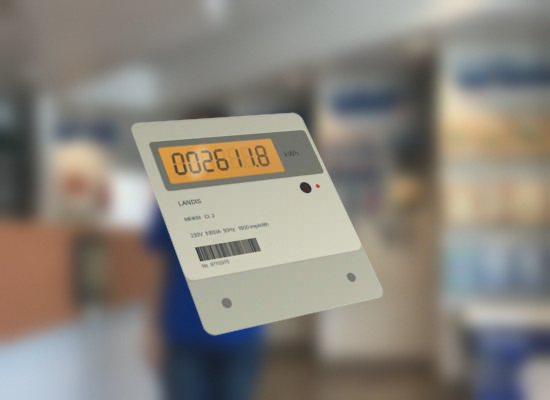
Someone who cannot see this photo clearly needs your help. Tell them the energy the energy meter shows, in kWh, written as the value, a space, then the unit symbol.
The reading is 2611.8 kWh
